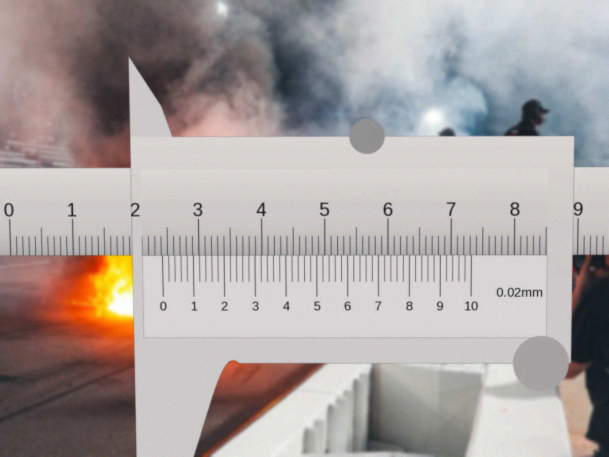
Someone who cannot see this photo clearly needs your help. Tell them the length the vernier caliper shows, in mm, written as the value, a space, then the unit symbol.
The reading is 24.2 mm
